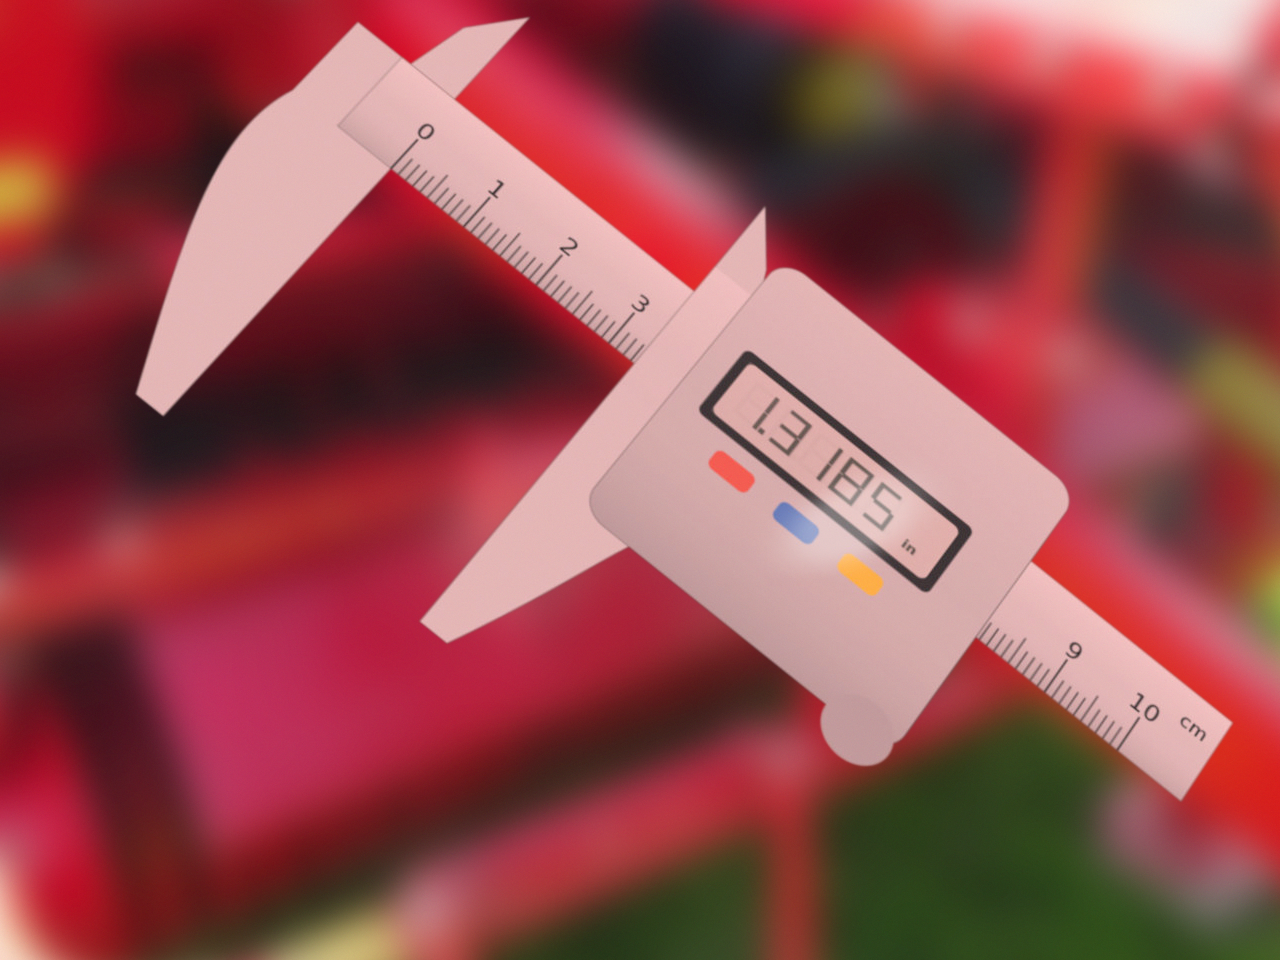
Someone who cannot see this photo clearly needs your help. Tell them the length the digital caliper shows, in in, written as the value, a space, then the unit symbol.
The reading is 1.3185 in
